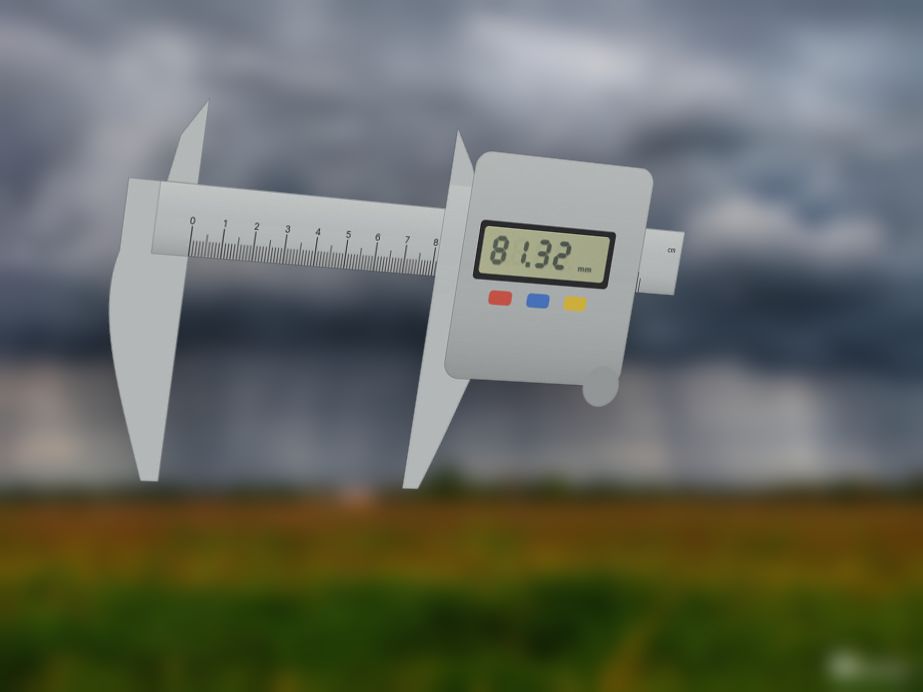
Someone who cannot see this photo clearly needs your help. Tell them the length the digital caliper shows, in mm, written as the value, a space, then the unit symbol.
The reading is 81.32 mm
